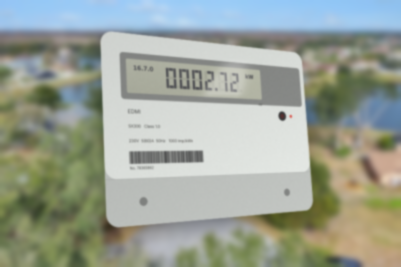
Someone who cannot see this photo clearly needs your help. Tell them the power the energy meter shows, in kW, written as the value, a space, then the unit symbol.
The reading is 2.72 kW
